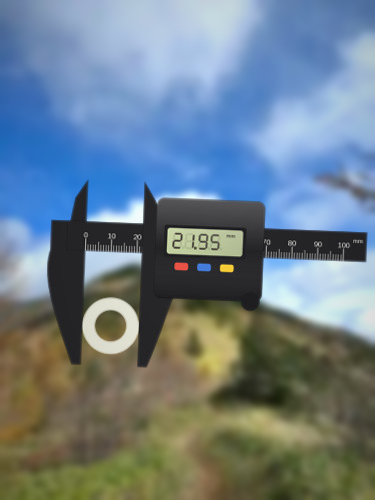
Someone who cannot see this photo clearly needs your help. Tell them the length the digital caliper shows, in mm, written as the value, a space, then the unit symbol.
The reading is 21.95 mm
